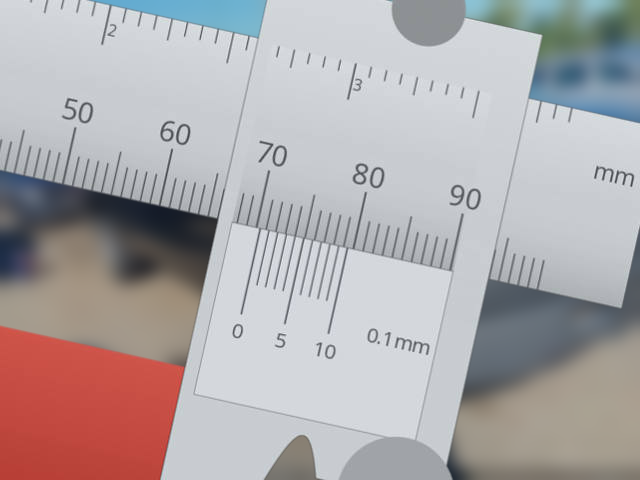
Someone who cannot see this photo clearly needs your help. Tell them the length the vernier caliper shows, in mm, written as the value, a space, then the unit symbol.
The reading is 70.4 mm
